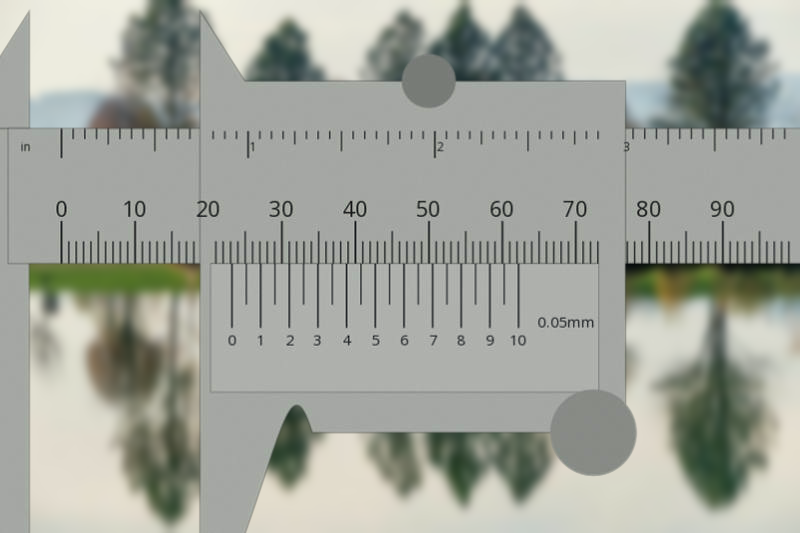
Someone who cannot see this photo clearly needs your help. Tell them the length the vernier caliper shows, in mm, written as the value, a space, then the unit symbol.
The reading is 23.2 mm
